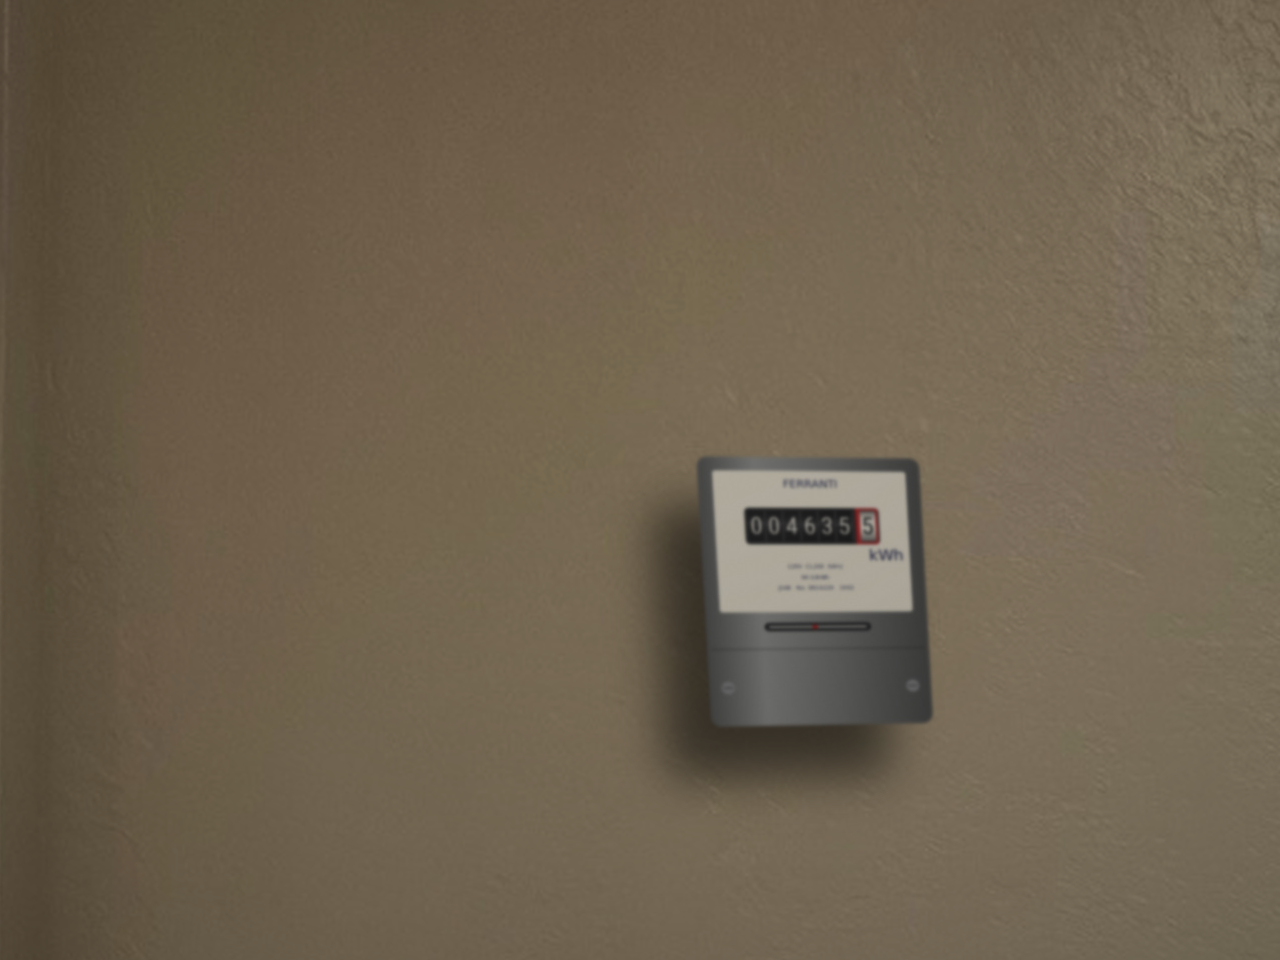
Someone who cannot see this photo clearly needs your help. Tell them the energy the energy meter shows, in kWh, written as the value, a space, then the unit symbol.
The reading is 4635.5 kWh
